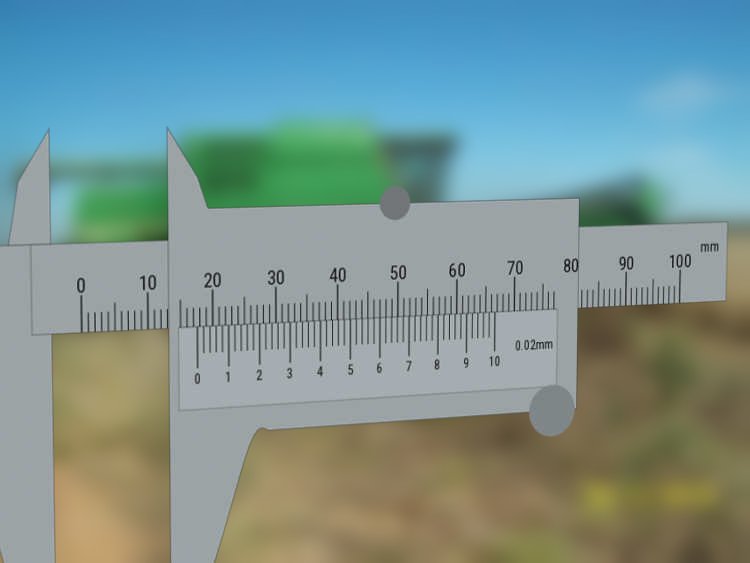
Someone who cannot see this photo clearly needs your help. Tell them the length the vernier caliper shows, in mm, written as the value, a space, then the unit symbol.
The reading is 17.6 mm
